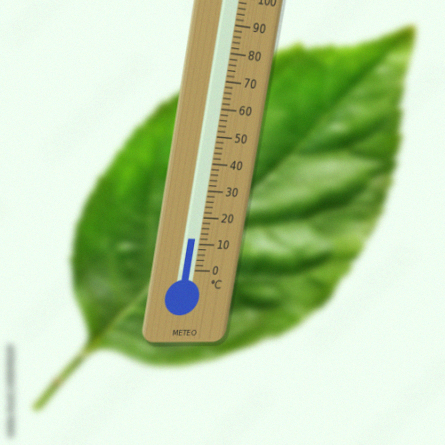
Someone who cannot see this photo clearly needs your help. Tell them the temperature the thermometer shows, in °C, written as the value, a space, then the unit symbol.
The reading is 12 °C
